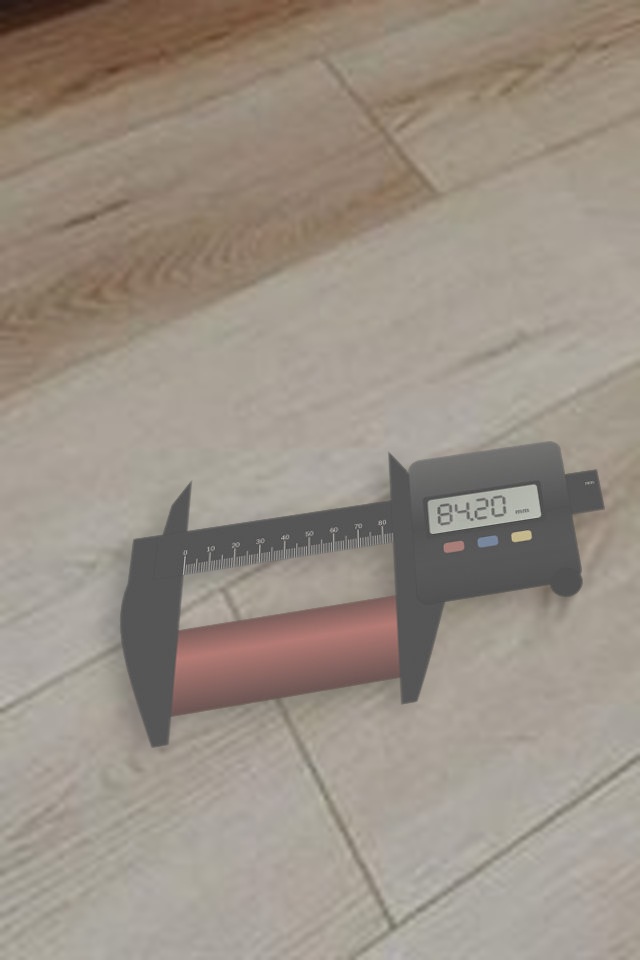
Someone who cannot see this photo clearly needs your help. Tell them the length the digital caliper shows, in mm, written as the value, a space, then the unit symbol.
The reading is 84.20 mm
